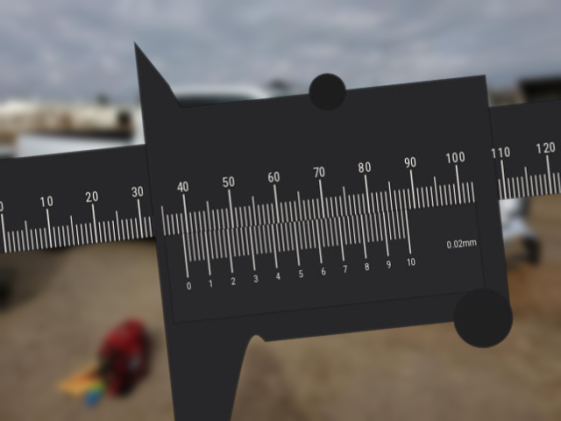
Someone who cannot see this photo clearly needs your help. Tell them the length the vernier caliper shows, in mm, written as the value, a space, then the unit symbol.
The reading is 39.0 mm
